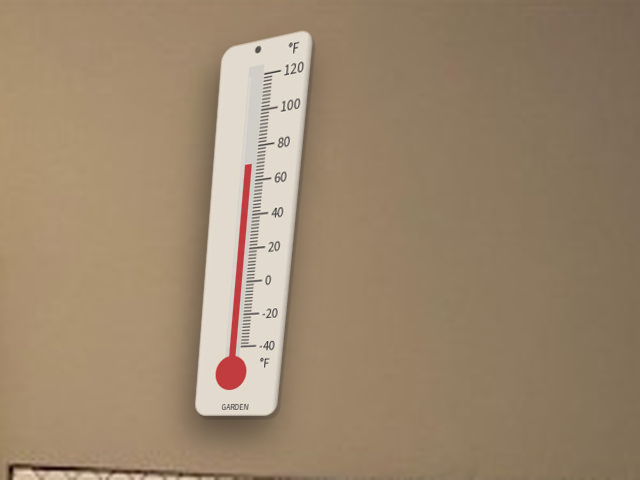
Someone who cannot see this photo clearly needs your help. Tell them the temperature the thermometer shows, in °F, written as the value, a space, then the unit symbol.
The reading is 70 °F
